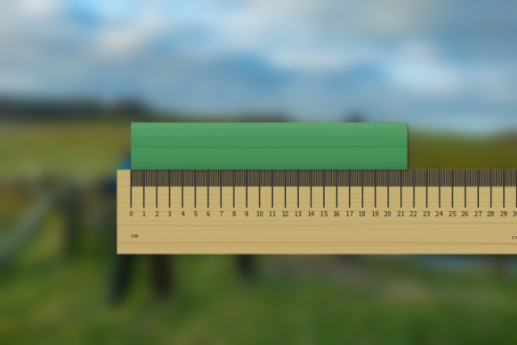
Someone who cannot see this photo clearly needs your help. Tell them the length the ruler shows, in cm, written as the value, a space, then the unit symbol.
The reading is 21.5 cm
